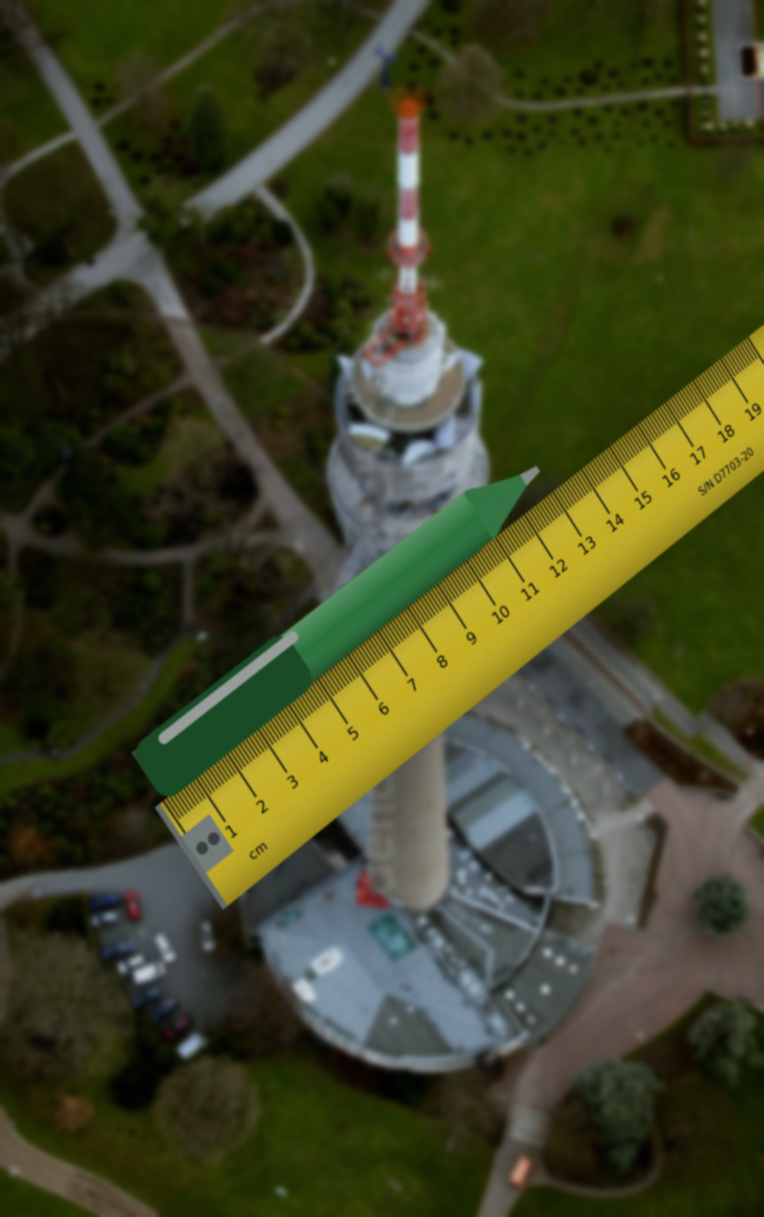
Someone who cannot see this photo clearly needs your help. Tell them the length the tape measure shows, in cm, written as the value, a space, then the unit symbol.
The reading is 13 cm
